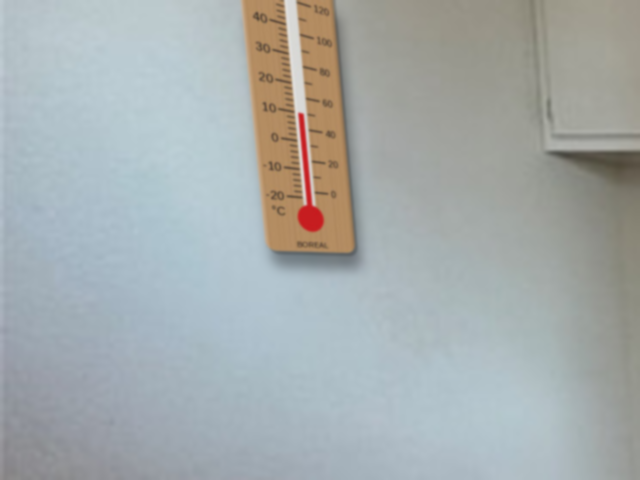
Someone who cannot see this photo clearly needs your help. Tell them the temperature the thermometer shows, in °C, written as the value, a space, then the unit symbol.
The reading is 10 °C
